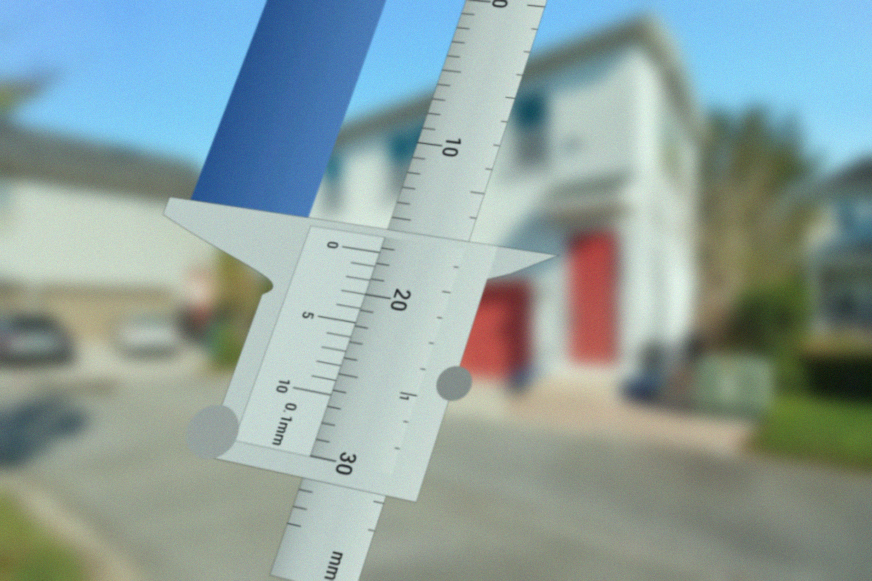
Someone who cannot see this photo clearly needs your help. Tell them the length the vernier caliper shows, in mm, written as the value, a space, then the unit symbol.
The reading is 17.3 mm
